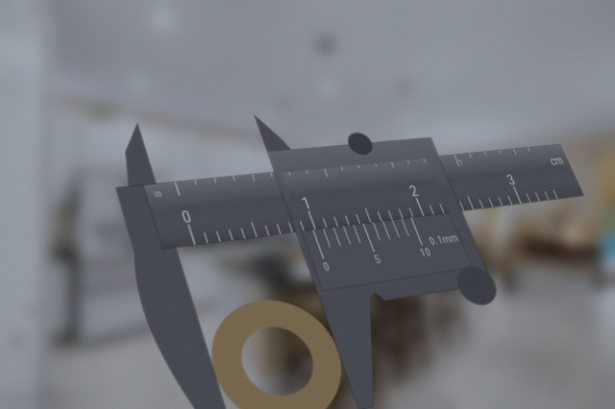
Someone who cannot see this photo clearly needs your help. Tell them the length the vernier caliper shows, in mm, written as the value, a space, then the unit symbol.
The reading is 9.8 mm
